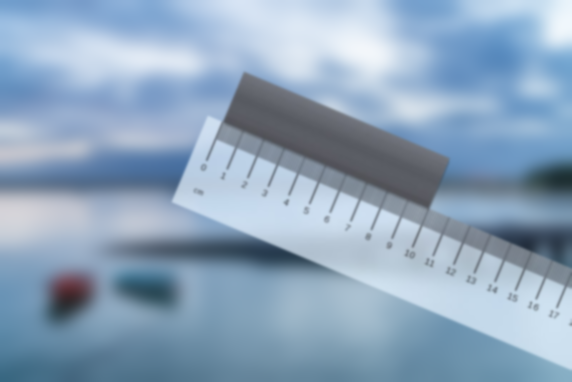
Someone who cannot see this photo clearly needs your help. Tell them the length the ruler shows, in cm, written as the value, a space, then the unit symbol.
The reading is 10 cm
